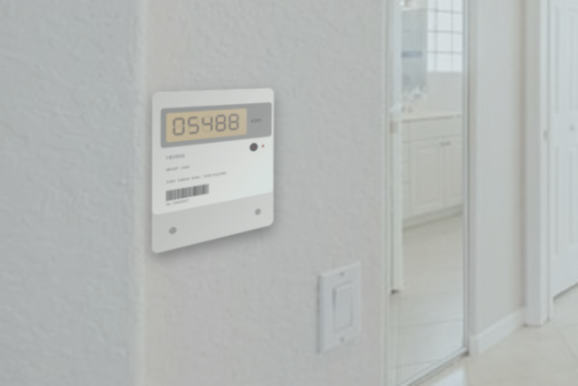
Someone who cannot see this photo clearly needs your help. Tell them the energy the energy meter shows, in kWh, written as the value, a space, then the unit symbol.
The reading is 5488 kWh
